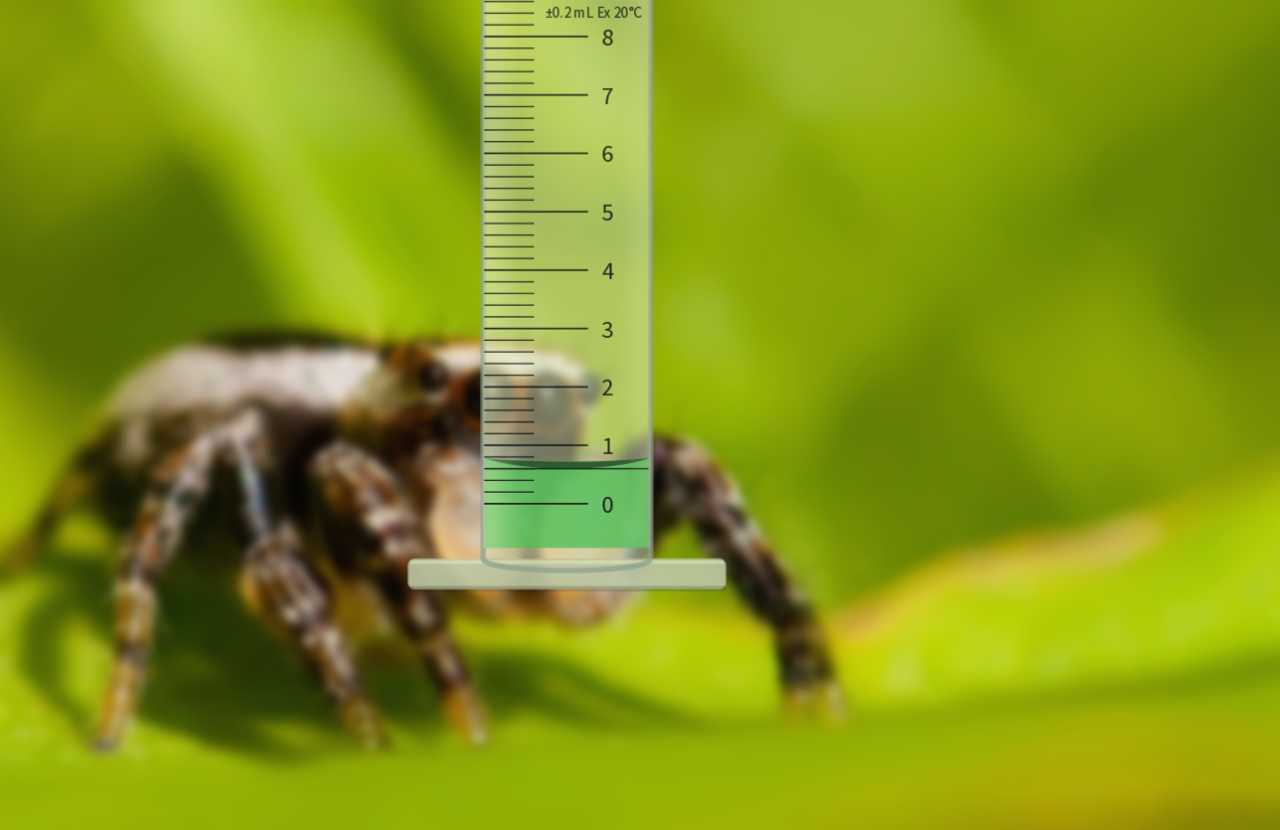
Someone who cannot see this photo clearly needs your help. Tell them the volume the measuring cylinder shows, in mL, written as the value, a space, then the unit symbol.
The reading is 0.6 mL
